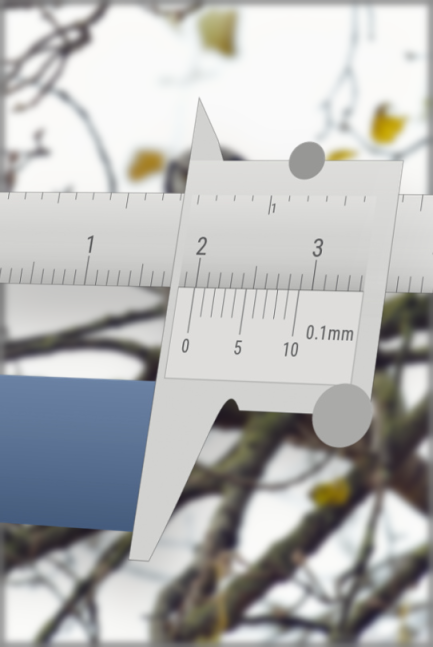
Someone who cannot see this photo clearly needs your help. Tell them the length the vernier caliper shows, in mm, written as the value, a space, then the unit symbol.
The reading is 19.9 mm
